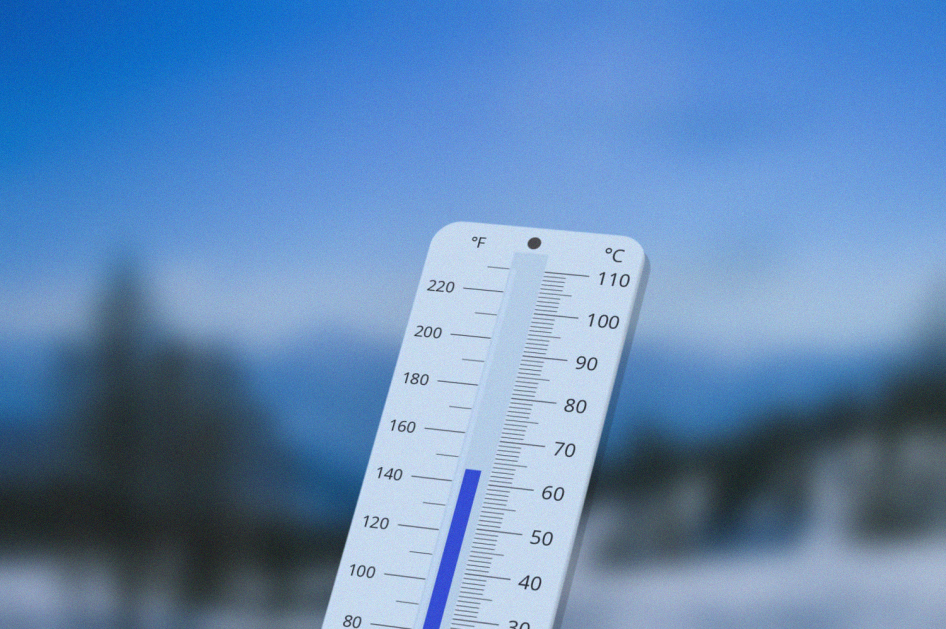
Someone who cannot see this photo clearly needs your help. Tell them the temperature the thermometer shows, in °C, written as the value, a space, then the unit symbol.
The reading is 63 °C
